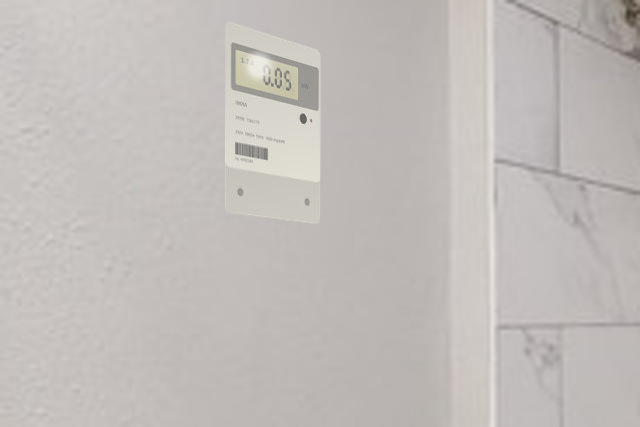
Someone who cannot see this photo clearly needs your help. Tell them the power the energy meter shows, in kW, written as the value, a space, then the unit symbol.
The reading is 0.05 kW
